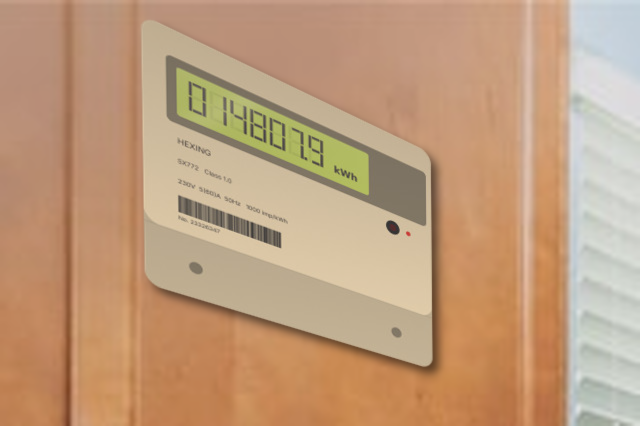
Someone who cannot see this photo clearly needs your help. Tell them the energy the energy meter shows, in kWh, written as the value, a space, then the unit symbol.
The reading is 14807.9 kWh
